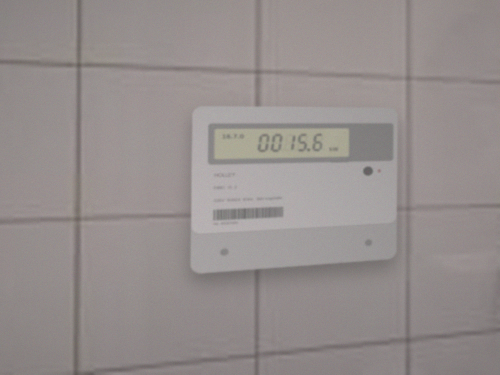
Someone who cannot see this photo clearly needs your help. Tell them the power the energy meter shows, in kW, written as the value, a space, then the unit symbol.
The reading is 15.6 kW
